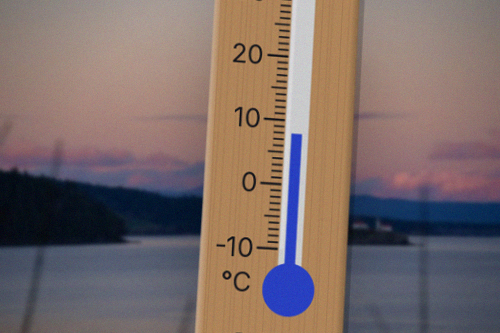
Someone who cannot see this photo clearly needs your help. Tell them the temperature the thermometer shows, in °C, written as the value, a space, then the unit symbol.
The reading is 8 °C
